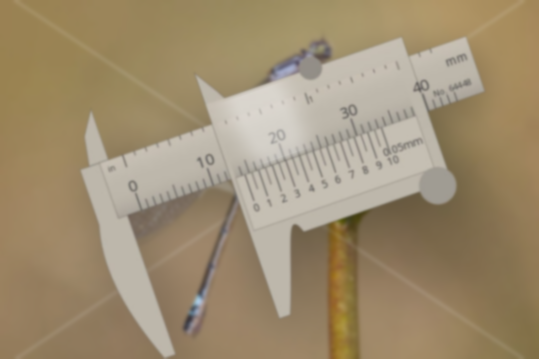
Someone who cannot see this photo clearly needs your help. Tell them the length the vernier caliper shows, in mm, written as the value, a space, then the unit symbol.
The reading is 14.4 mm
